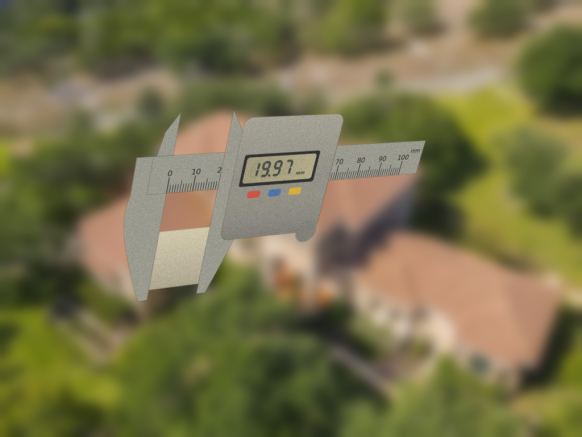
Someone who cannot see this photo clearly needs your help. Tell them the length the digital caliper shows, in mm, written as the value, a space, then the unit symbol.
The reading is 19.97 mm
